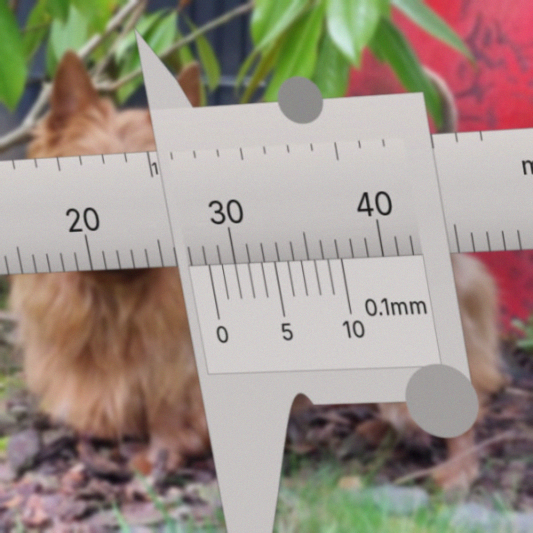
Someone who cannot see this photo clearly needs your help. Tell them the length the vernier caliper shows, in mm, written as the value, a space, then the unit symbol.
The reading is 28.2 mm
